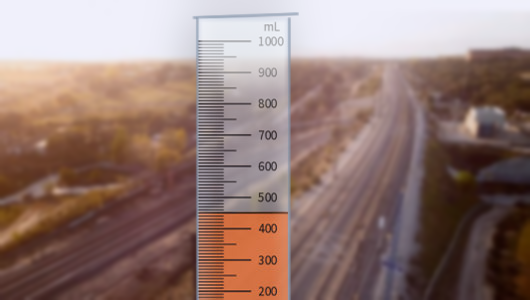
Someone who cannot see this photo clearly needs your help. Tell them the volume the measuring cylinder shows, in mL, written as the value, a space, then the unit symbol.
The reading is 450 mL
